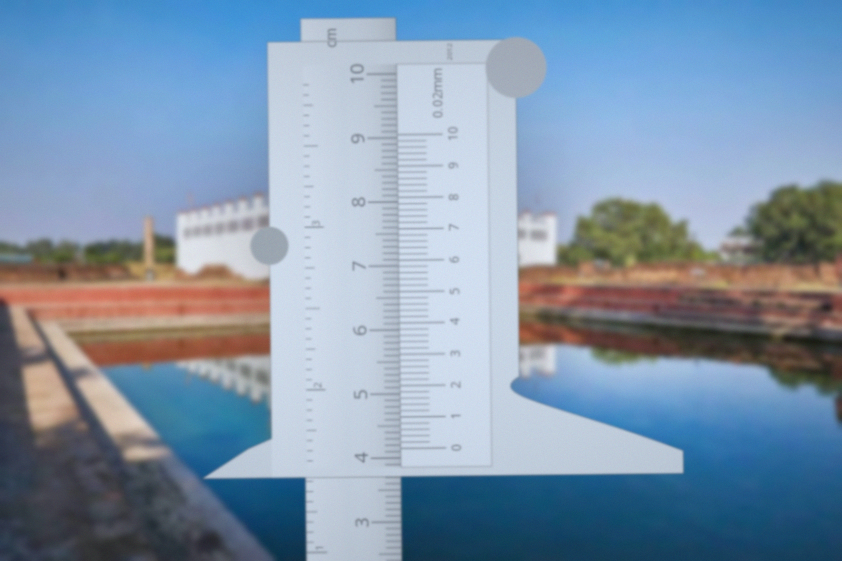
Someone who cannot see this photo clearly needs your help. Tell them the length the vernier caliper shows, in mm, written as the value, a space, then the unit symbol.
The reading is 41.5 mm
